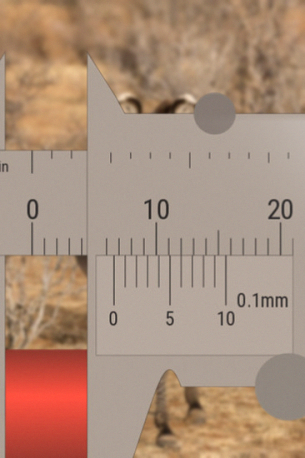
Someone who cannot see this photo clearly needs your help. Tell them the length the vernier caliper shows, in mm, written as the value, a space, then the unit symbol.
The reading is 6.6 mm
